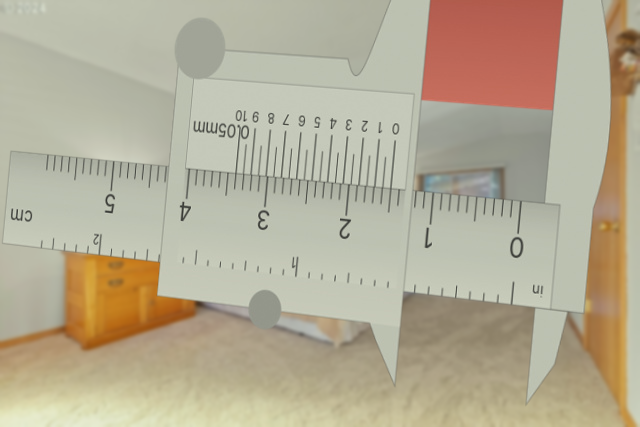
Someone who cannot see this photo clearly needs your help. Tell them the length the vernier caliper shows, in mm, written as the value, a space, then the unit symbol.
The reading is 15.0 mm
